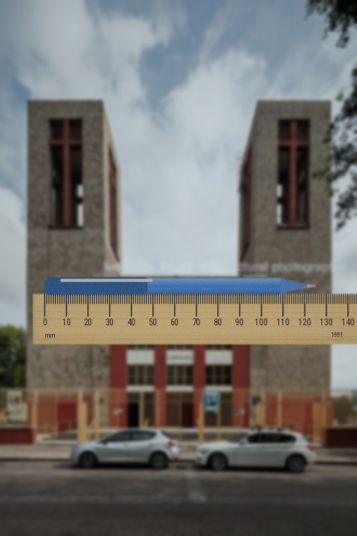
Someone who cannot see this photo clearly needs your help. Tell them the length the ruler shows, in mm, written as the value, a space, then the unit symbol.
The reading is 125 mm
